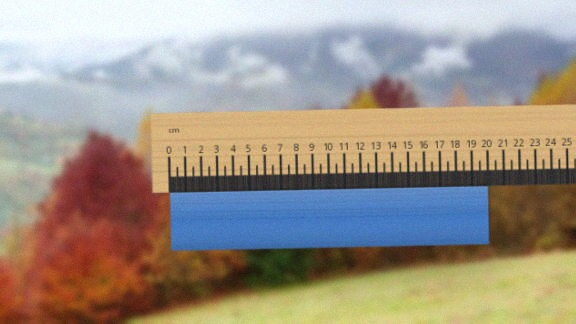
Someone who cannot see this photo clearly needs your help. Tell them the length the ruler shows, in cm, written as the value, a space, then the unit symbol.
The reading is 20 cm
